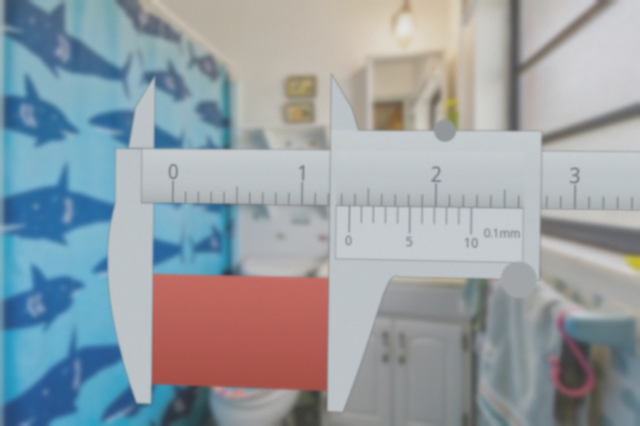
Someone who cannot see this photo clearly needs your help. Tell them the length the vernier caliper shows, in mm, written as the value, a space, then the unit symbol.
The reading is 13.6 mm
